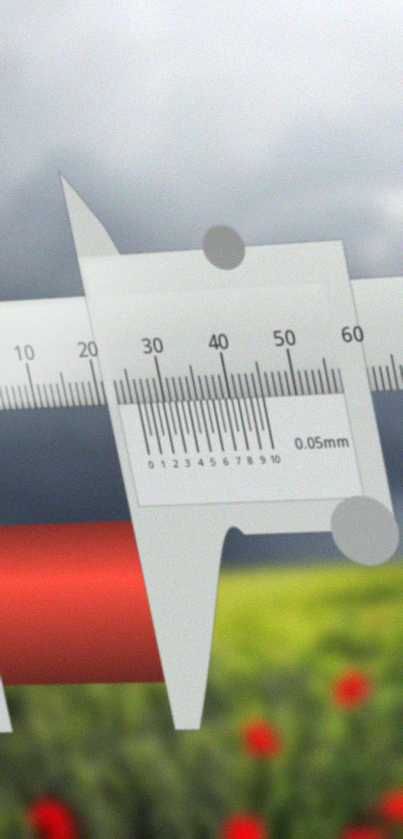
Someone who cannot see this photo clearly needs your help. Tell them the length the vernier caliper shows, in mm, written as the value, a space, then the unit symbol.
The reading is 26.0 mm
